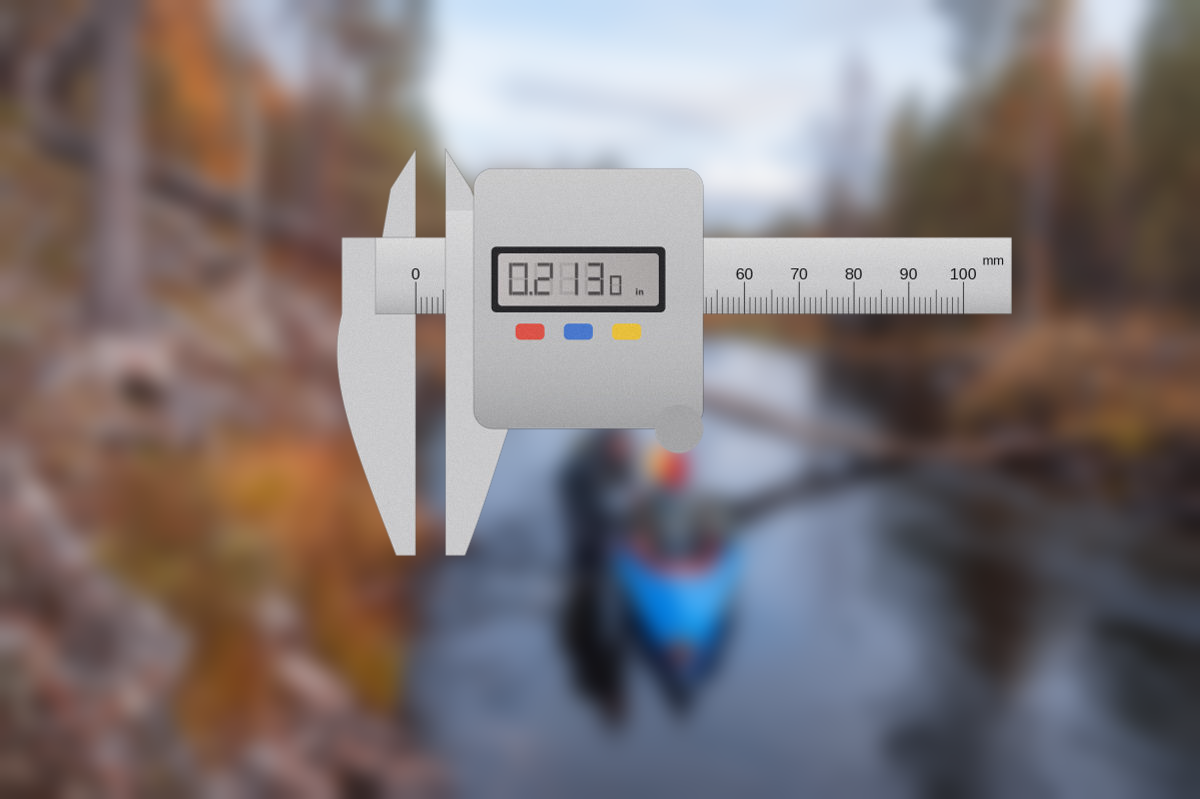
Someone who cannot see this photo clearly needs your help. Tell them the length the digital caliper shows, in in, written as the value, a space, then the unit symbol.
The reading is 0.2130 in
